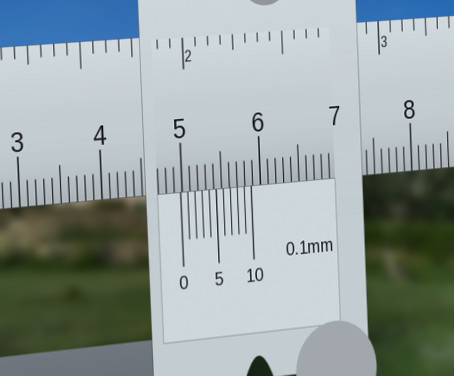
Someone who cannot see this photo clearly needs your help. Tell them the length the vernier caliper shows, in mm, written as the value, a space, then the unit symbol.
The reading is 49.8 mm
